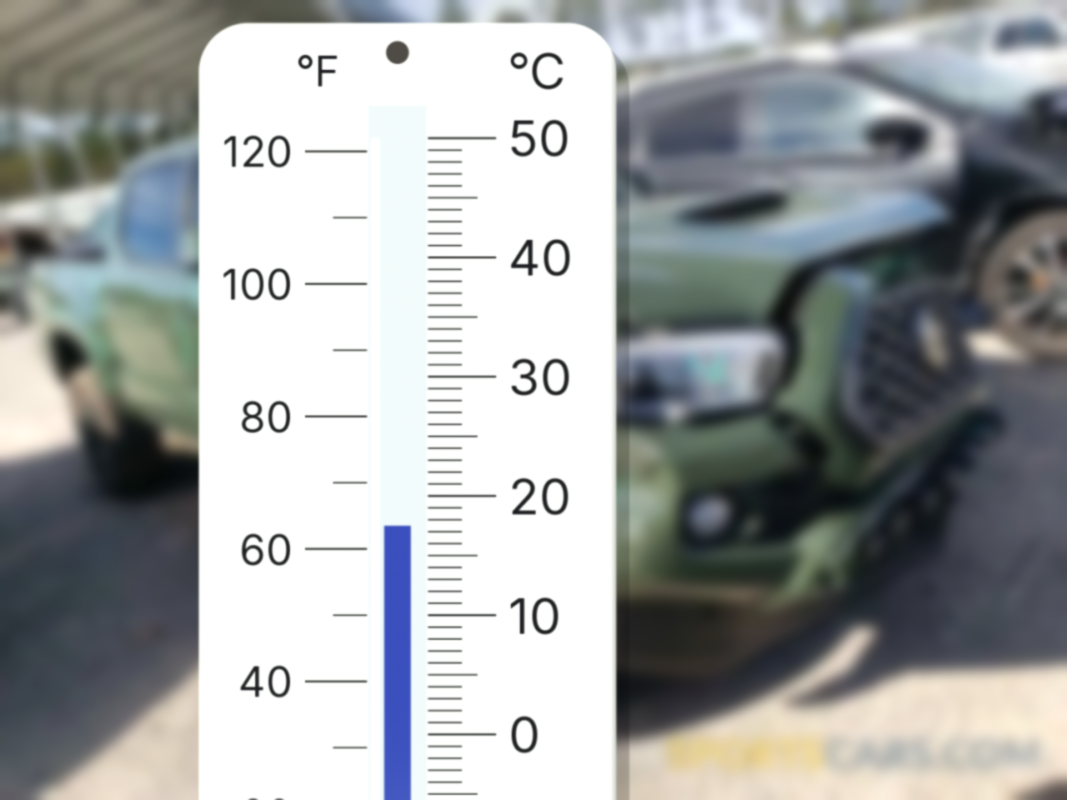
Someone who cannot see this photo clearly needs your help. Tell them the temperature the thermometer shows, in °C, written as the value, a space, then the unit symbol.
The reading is 17.5 °C
